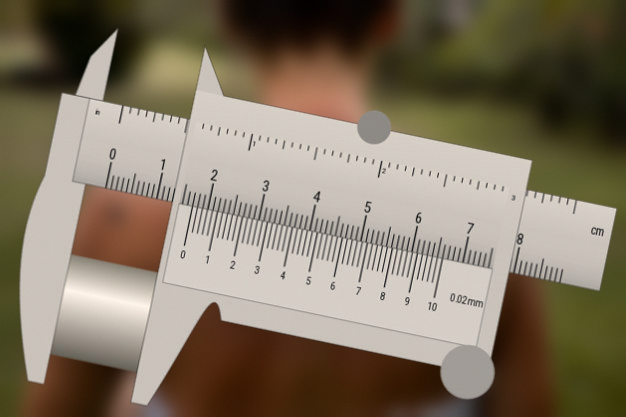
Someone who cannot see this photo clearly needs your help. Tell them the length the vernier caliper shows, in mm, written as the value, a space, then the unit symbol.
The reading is 17.0 mm
